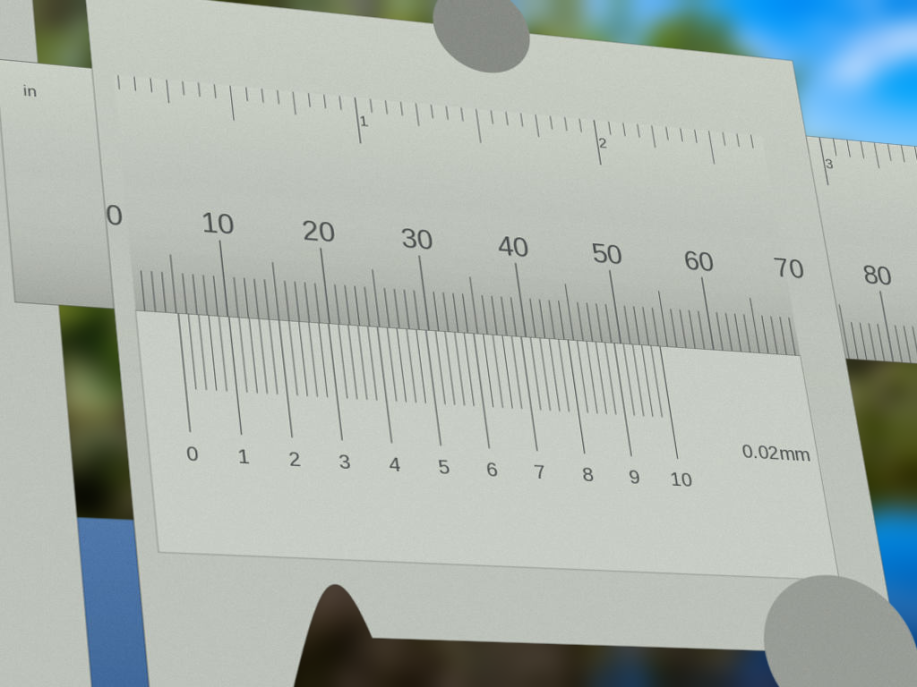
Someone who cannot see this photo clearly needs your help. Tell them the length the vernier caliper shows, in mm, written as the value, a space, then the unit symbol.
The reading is 5.2 mm
